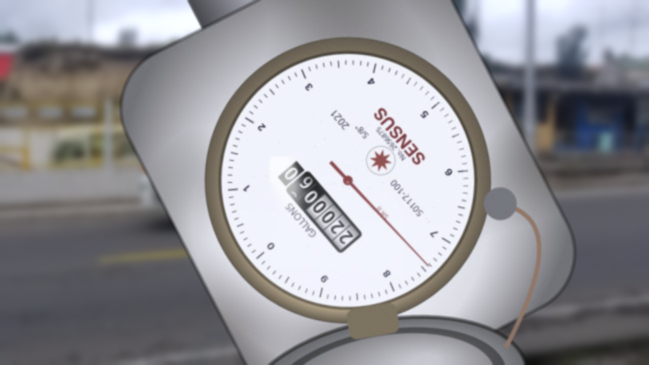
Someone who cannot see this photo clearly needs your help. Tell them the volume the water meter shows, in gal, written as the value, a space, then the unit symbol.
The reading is 2200057.4 gal
